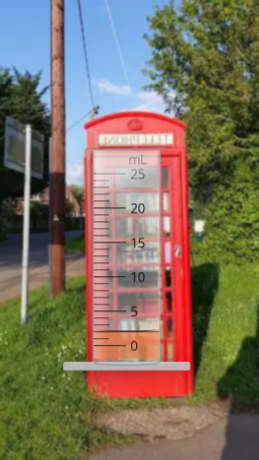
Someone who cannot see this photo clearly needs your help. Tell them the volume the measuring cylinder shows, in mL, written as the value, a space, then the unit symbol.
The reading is 2 mL
